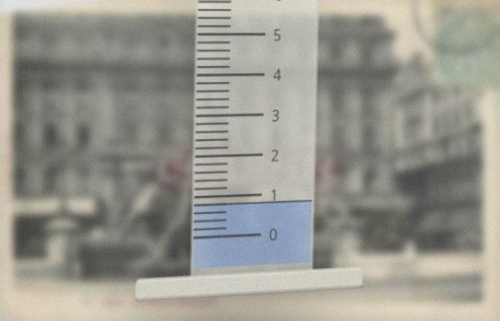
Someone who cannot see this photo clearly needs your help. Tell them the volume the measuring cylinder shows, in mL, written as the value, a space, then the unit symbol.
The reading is 0.8 mL
